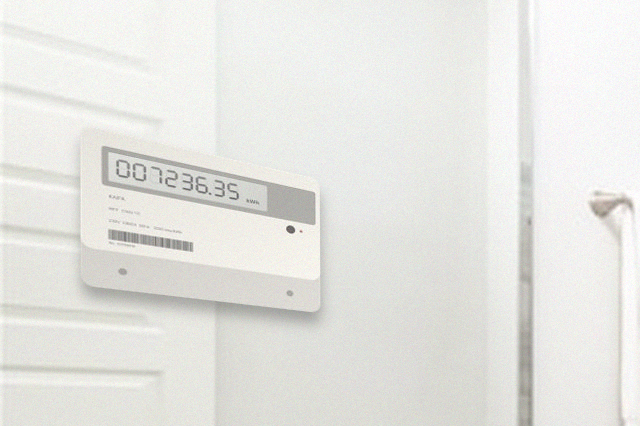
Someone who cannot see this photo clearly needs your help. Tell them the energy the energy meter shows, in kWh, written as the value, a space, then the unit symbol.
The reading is 7236.35 kWh
